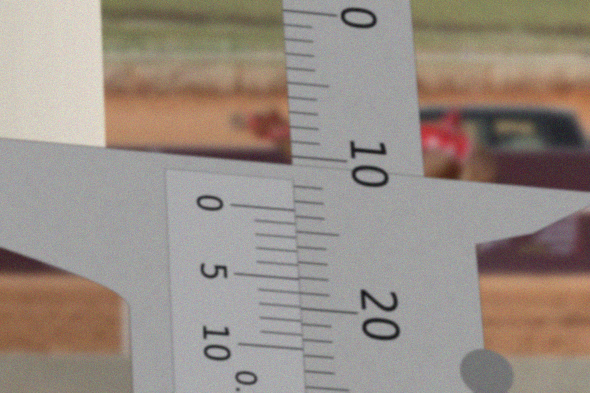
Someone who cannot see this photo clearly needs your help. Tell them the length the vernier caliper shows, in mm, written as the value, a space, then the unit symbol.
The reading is 13.6 mm
